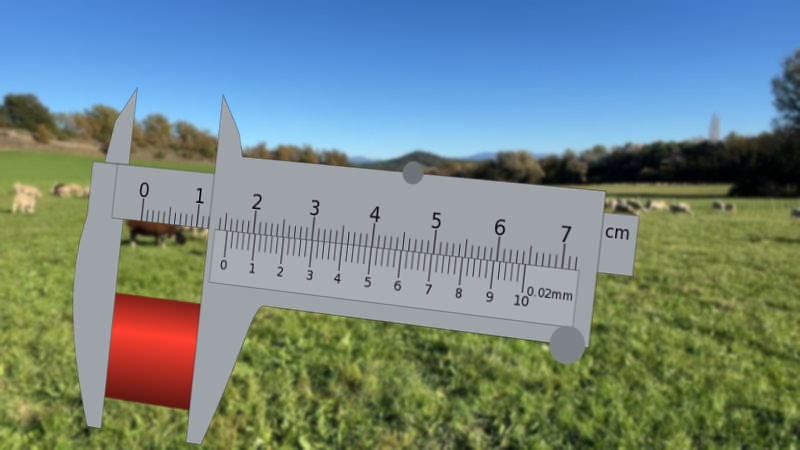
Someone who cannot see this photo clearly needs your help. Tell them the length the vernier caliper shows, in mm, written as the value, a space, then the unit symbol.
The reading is 15.4 mm
